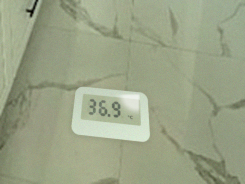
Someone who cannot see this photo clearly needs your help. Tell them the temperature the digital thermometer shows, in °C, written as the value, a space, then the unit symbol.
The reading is 36.9 °C
